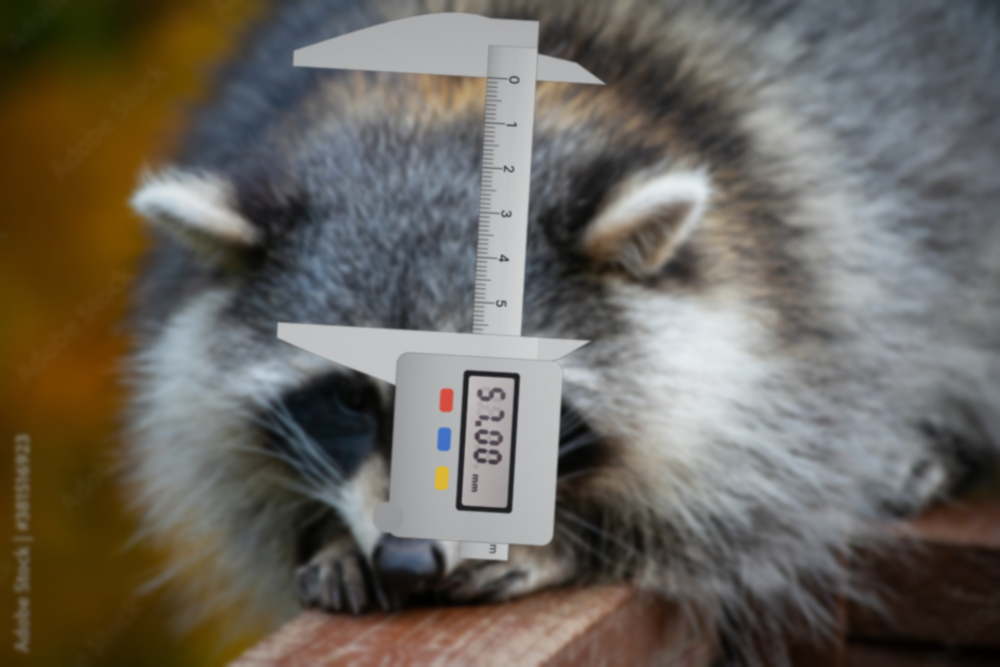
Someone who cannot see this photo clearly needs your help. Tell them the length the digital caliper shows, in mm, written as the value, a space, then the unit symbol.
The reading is 57.00 mm
